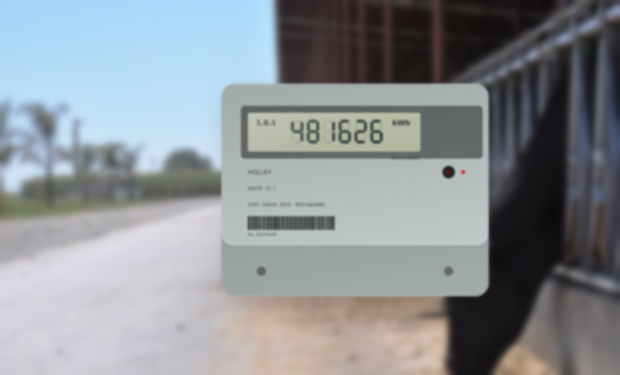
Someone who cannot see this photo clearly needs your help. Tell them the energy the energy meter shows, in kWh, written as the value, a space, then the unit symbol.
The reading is 481626 kWh
